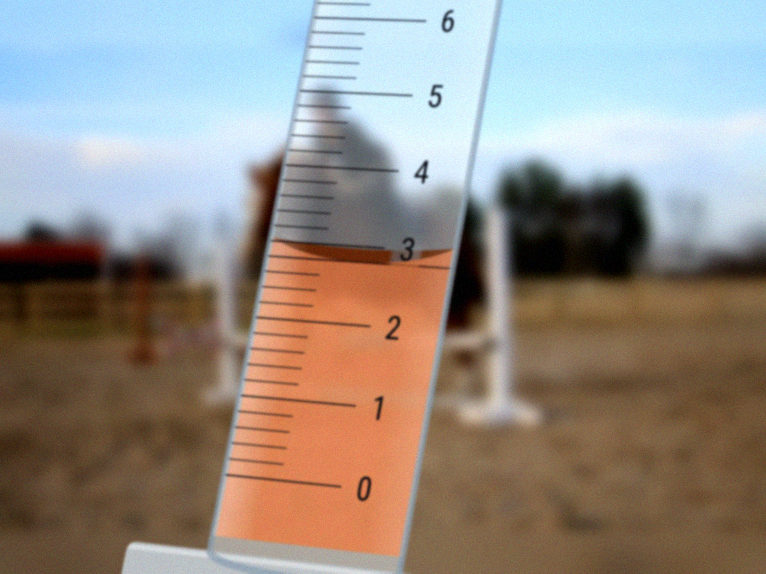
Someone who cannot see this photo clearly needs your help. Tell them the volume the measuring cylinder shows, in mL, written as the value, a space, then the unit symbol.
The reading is 2.8 mL
